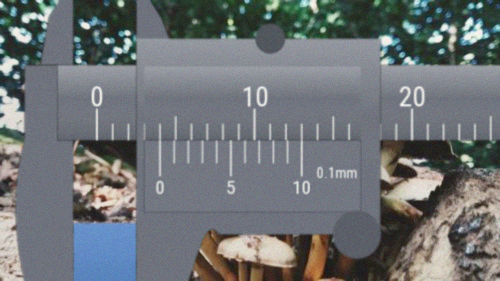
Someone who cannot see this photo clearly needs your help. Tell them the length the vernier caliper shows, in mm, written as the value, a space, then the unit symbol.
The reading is 4.0 mm
